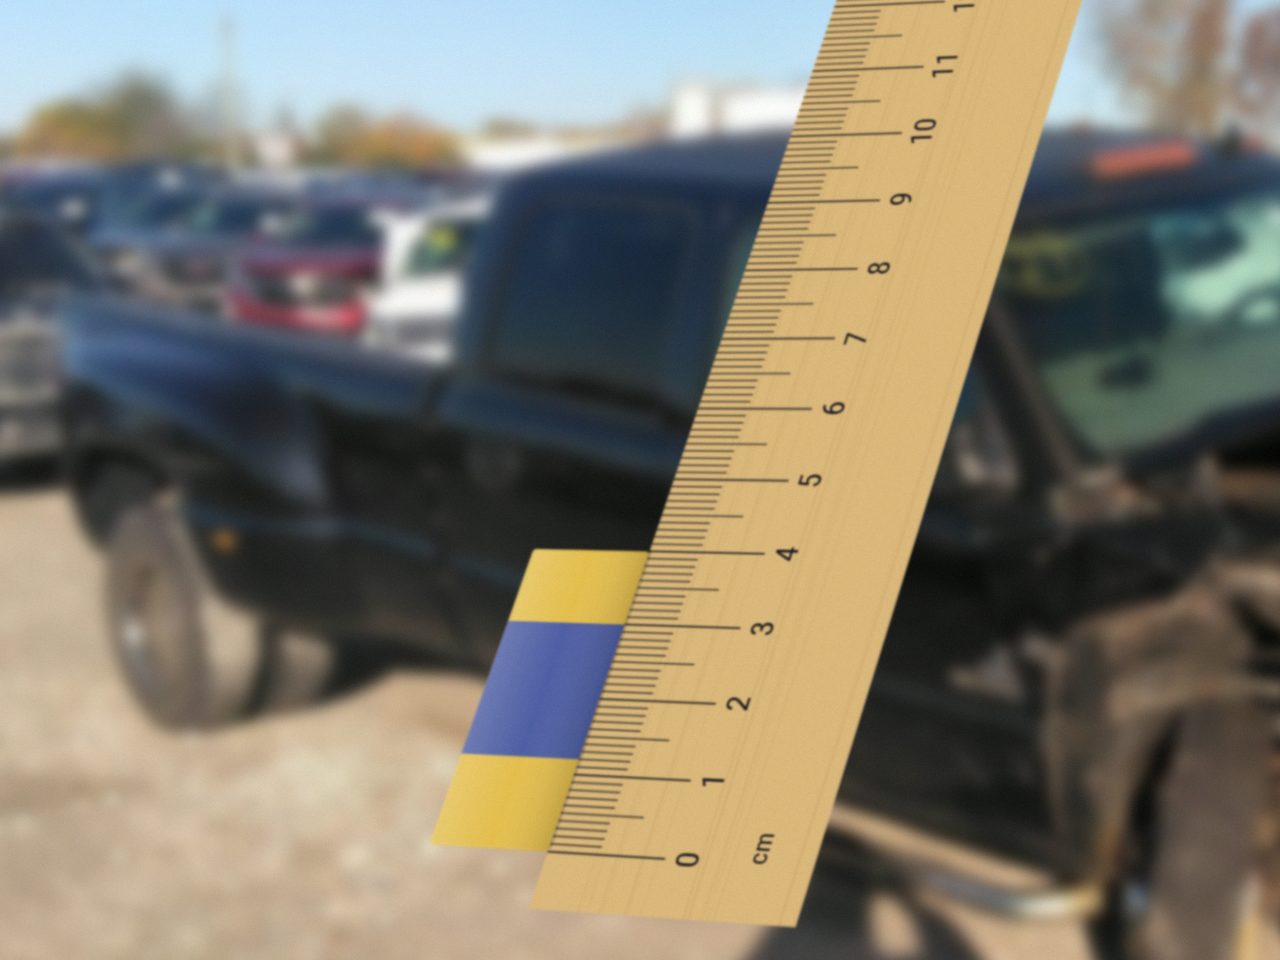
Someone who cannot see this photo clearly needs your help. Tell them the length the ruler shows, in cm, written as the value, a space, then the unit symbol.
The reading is 4 cm
